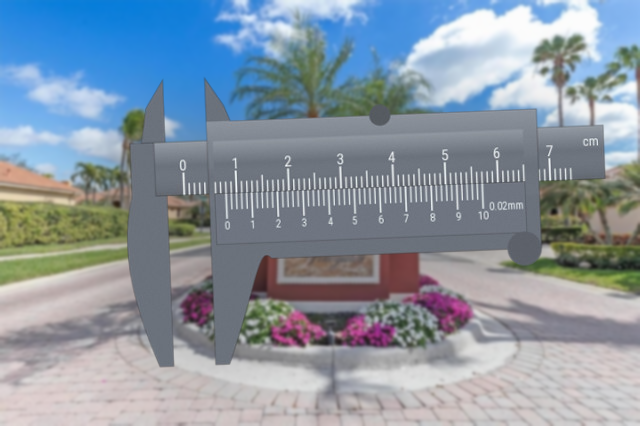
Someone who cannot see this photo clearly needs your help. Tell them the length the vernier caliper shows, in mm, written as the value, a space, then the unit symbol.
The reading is 8.0 mm
